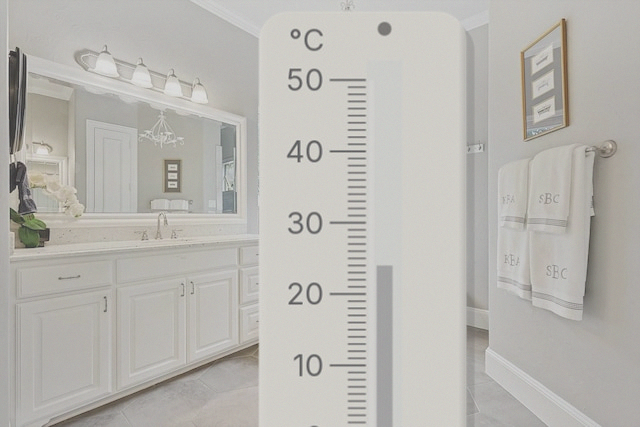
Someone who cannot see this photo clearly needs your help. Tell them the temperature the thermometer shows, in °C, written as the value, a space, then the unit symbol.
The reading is 24 °C
